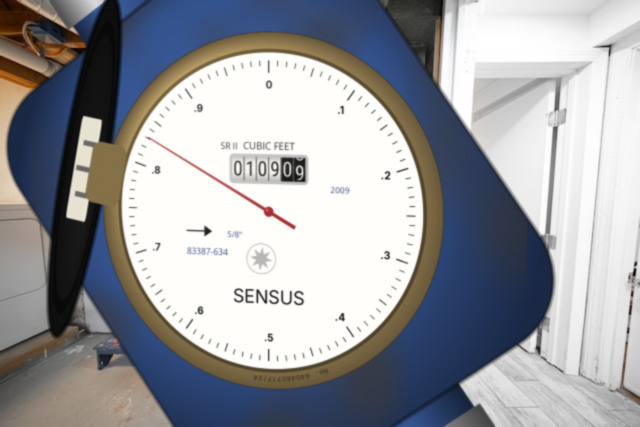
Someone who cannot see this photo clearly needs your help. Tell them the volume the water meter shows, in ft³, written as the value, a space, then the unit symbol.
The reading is 10908.83 ft³
